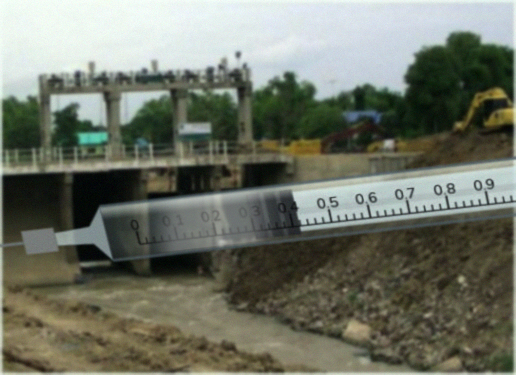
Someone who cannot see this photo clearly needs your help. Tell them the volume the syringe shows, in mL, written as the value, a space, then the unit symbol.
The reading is 0.3 mL
